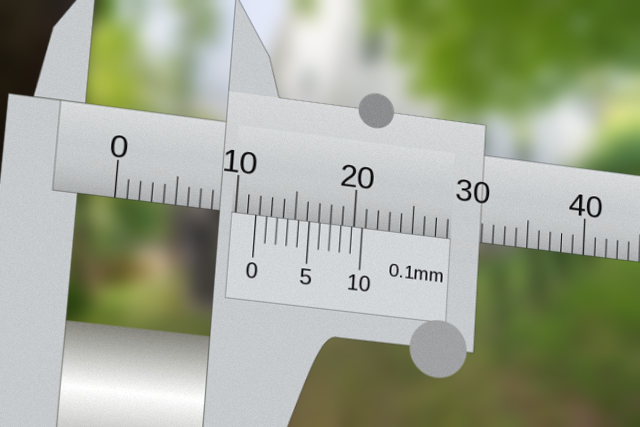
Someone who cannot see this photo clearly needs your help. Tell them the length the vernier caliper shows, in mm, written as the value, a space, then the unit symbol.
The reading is 11.7 mm
